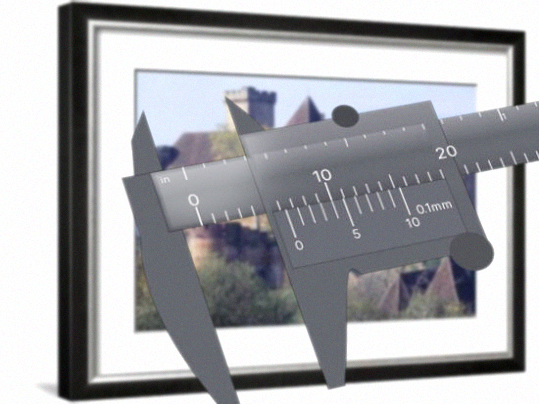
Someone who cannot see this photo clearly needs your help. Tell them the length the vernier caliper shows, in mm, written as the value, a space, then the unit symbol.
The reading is 6.4 mm
